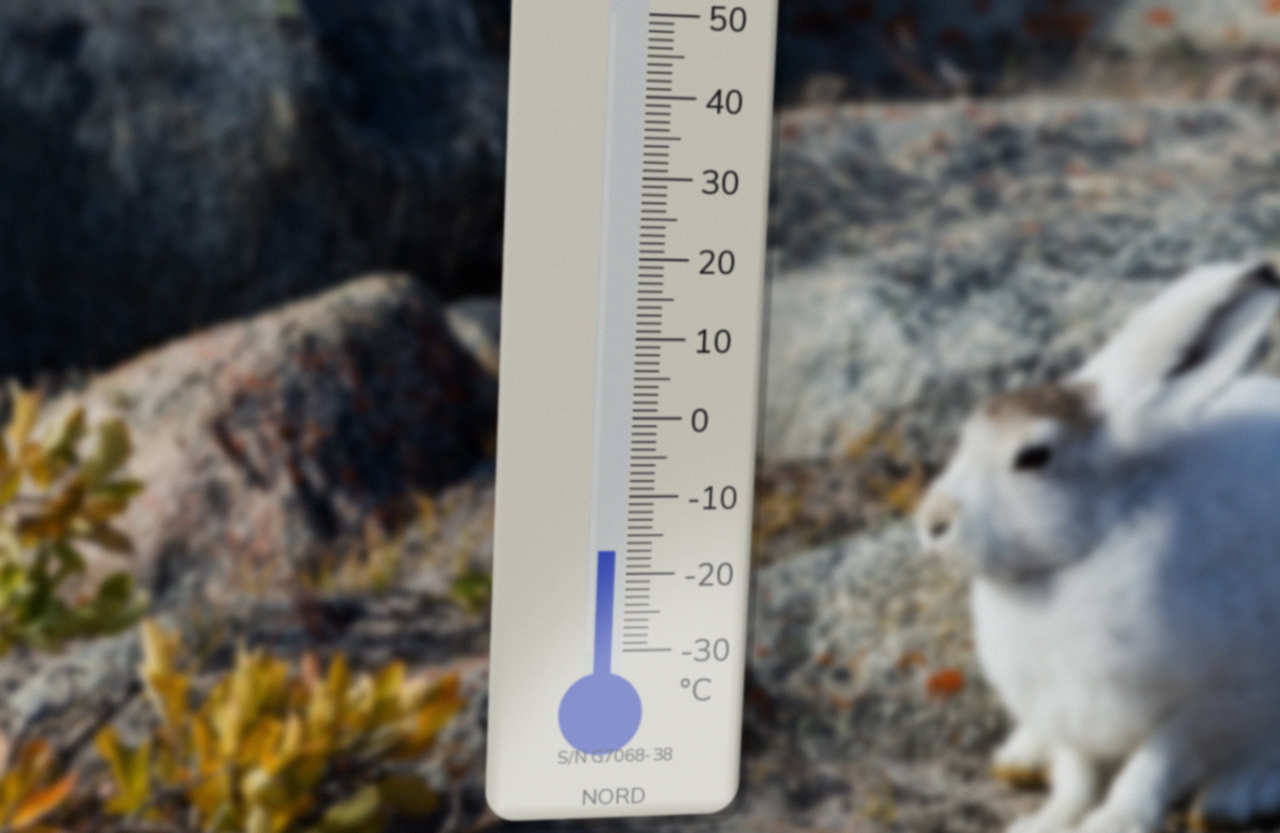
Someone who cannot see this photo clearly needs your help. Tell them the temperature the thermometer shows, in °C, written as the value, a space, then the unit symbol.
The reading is -17 °C
